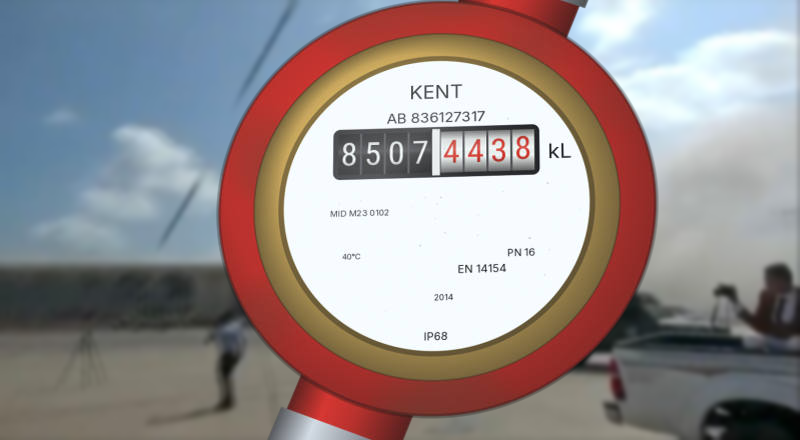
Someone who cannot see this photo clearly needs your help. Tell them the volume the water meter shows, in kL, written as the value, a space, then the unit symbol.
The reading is 8507.4438 kL
